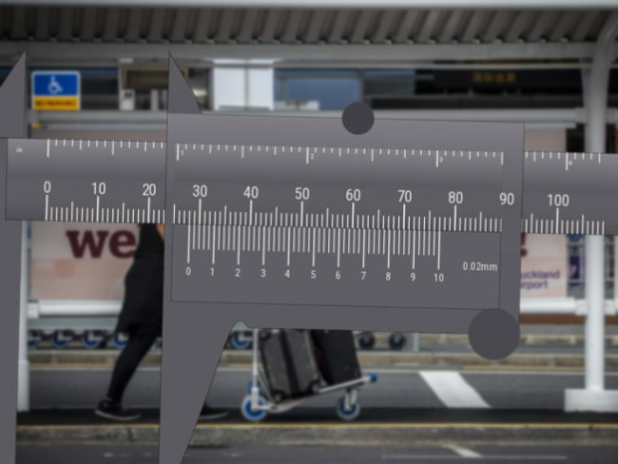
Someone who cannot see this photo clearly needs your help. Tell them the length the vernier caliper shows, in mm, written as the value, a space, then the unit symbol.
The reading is 28.0 mm
